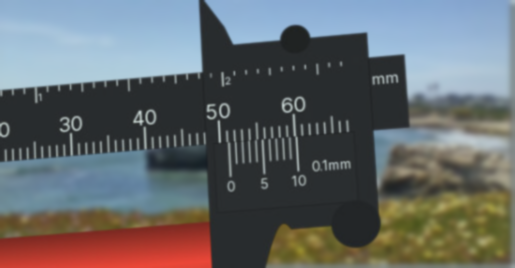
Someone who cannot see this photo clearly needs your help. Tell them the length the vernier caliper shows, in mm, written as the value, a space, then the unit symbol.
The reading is 51.2 mm
